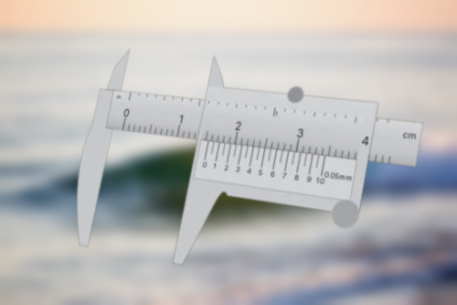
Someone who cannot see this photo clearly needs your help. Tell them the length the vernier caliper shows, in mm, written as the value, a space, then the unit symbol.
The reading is 15.5 mm
